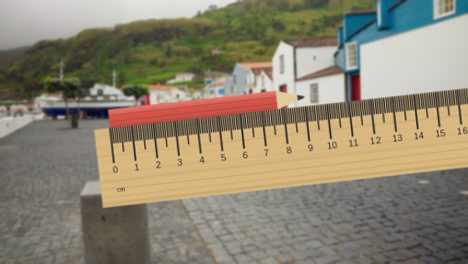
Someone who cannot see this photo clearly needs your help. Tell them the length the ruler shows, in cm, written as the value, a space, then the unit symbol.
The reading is 9 cm
